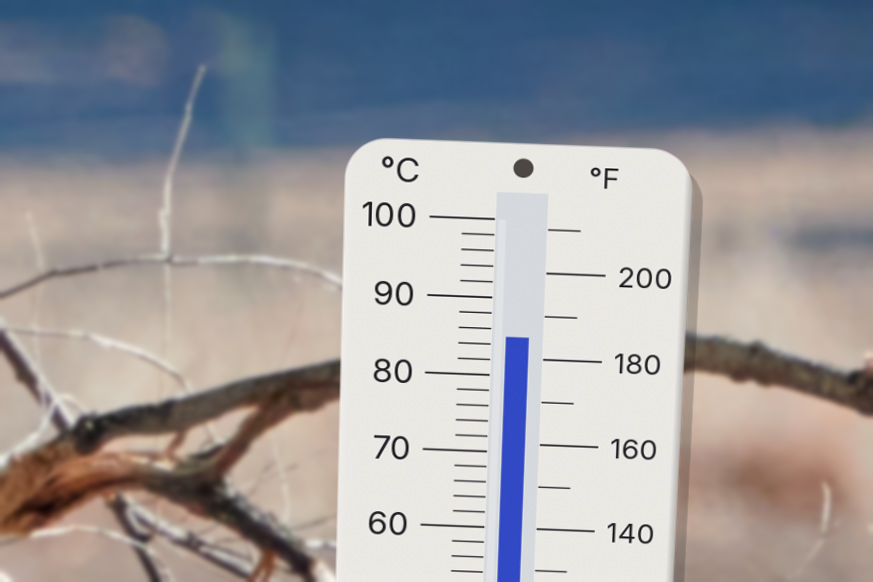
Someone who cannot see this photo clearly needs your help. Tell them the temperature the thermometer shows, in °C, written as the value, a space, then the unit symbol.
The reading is 85 °C
